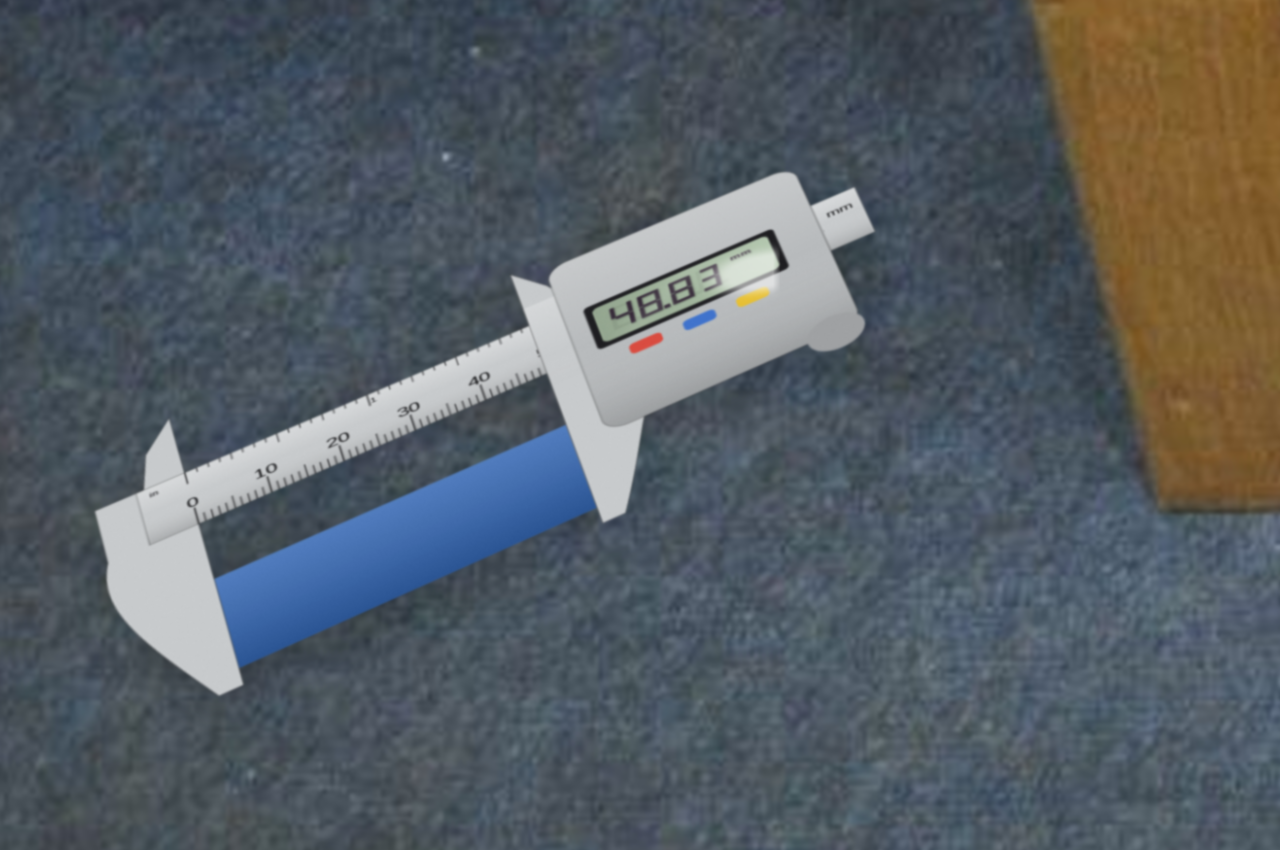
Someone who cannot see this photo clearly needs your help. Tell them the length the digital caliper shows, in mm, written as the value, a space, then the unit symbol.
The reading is 48.83 mm
